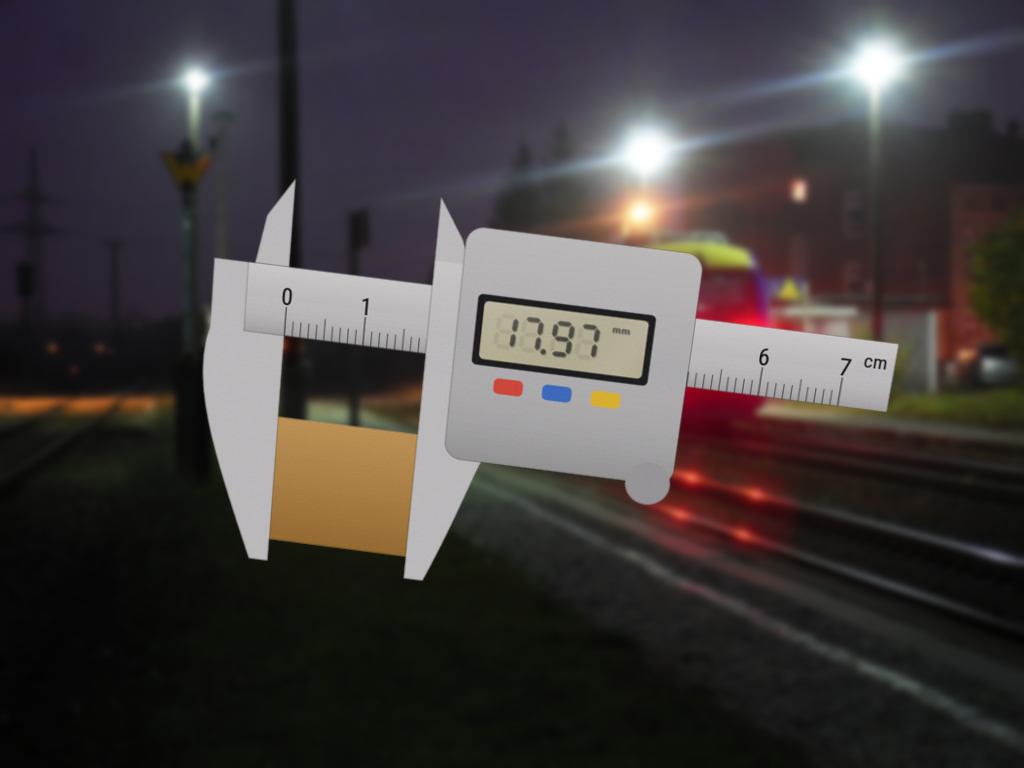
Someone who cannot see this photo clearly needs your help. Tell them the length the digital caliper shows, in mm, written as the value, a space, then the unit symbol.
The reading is 17.97 mm
